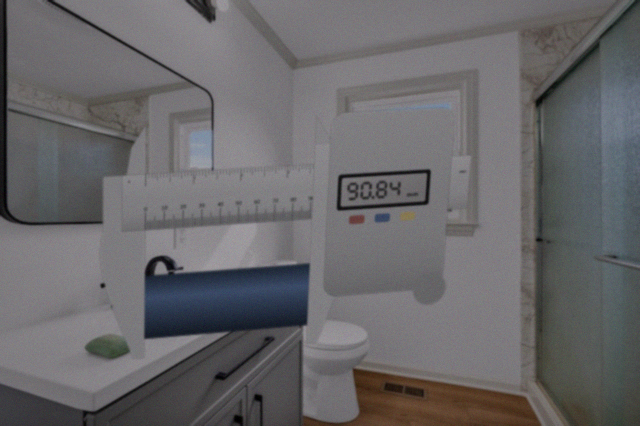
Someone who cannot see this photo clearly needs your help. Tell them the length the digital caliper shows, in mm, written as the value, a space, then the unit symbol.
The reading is 90.84 mm
